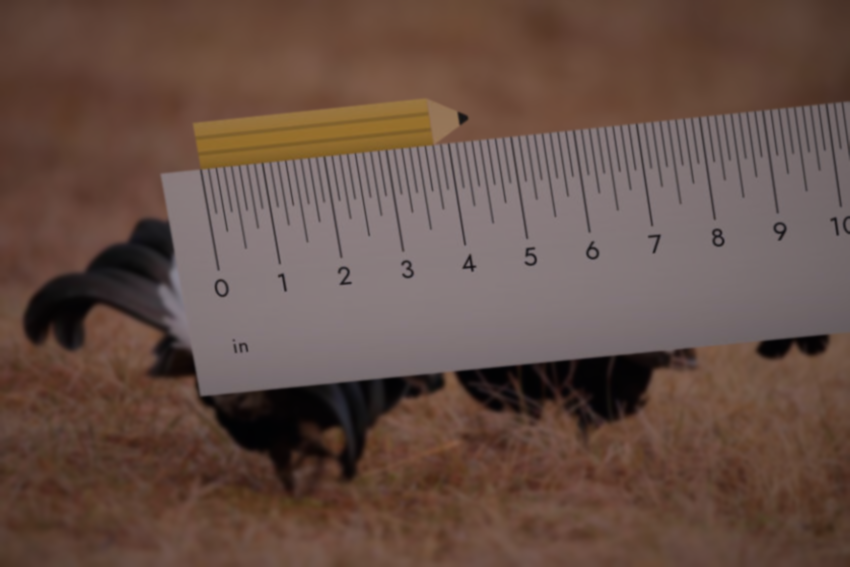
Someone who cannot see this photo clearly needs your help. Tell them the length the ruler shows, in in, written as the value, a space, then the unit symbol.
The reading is 4.375 in
